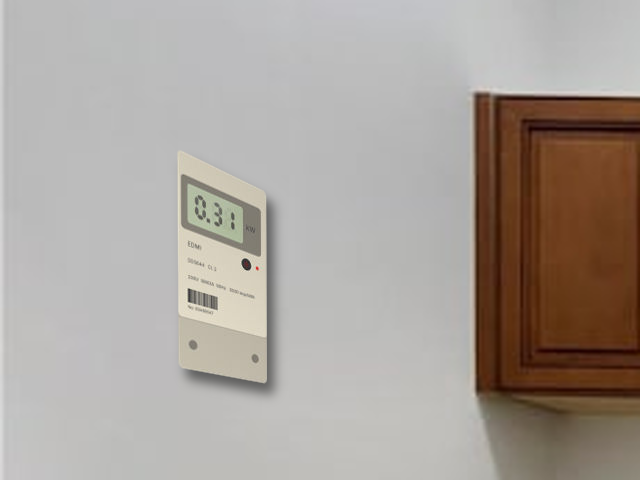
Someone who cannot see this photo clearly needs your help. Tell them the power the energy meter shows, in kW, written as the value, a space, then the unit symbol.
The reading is 0.31 kW
